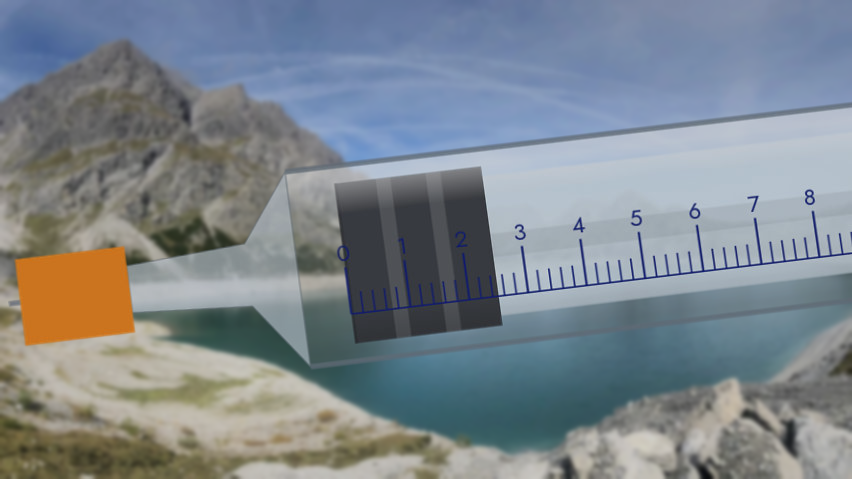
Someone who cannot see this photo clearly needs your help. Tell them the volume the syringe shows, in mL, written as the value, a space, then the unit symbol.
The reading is 0 mL
